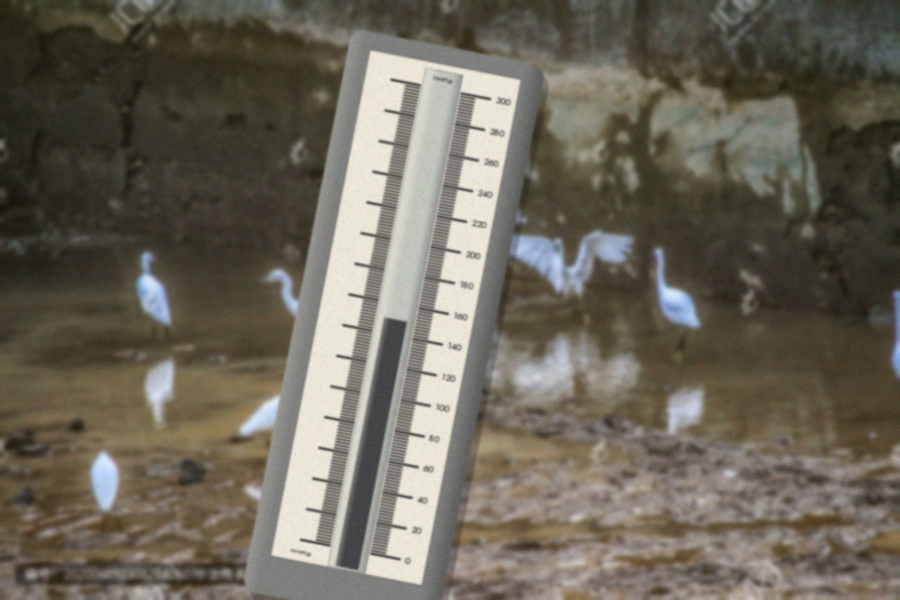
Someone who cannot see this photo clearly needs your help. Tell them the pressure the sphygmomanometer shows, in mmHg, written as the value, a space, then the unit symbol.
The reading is 150 mmHg
